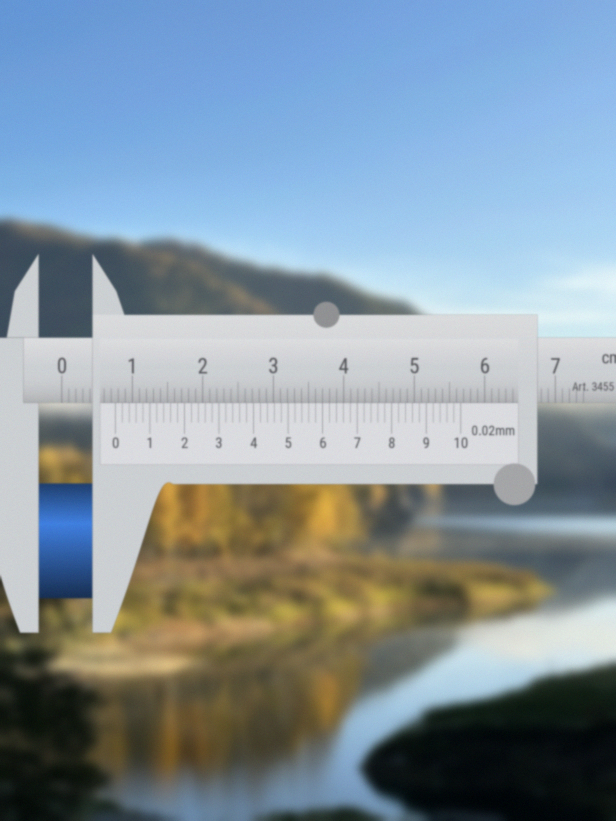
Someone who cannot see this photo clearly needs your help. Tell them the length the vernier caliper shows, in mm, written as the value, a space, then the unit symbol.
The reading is 7.6 mm
